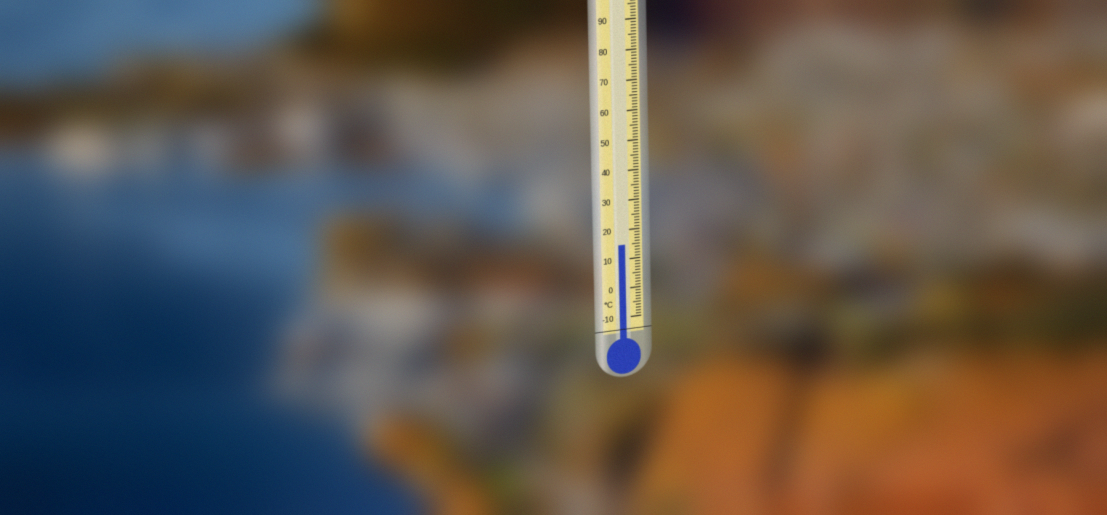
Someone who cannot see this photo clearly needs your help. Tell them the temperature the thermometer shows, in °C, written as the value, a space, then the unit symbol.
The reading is 15 °C
